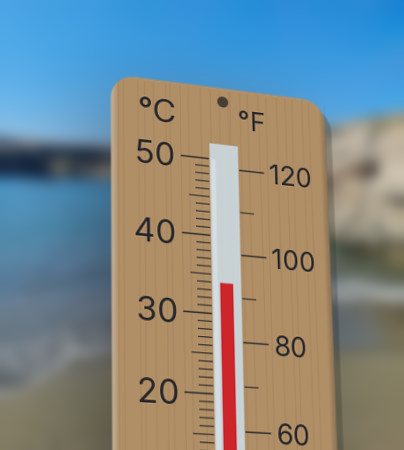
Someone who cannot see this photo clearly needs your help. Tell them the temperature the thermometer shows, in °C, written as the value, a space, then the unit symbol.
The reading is 34 °C
